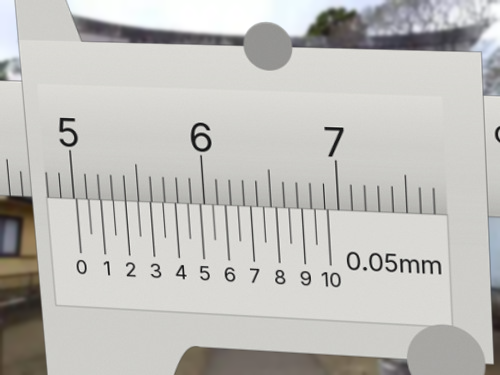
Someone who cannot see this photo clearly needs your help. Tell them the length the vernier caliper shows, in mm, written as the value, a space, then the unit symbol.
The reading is 50.2 mm
